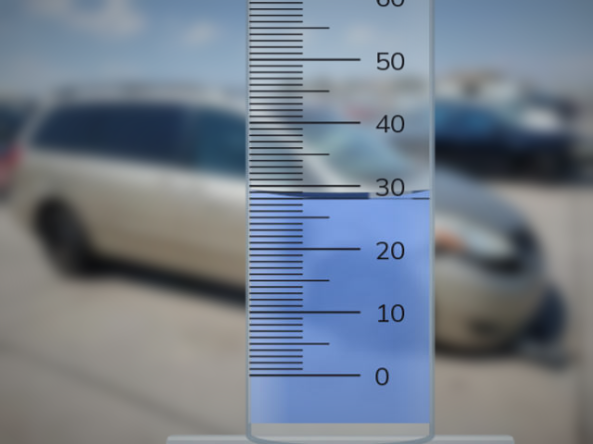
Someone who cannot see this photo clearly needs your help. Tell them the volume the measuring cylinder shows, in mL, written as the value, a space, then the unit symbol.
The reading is 28 mL
